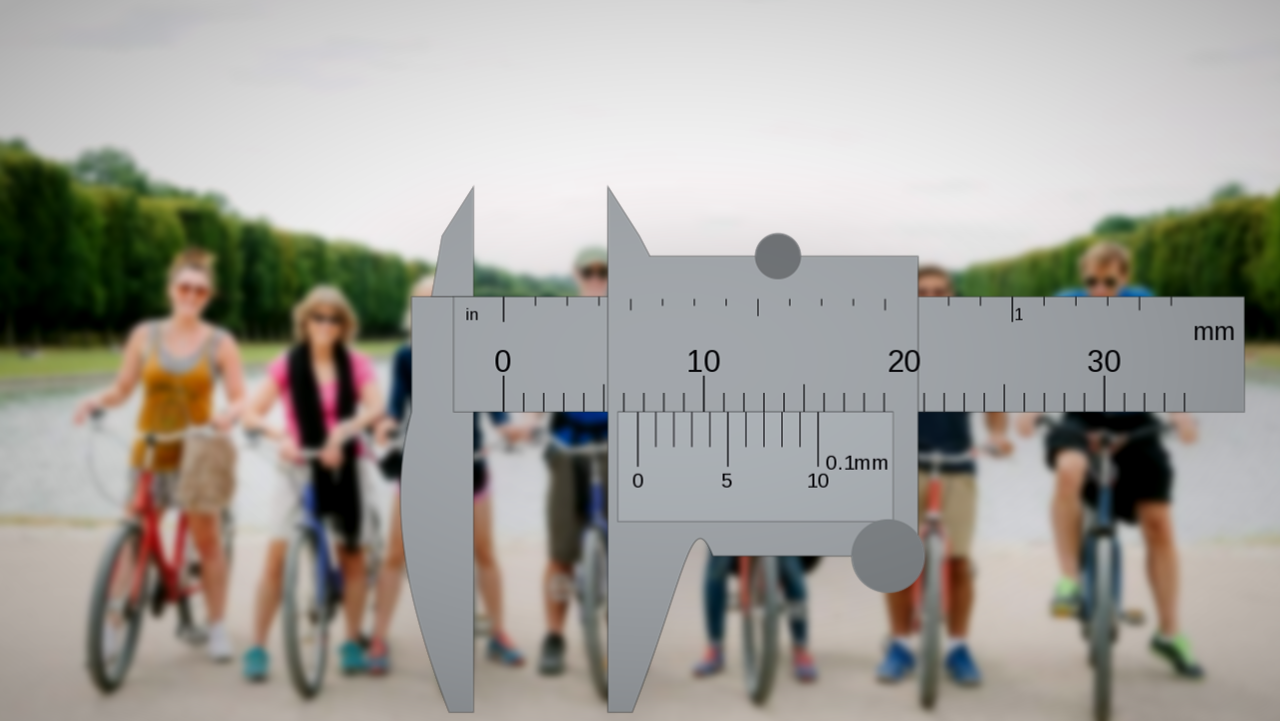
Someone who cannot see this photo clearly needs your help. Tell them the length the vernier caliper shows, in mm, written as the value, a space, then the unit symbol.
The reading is 6.7 mm
